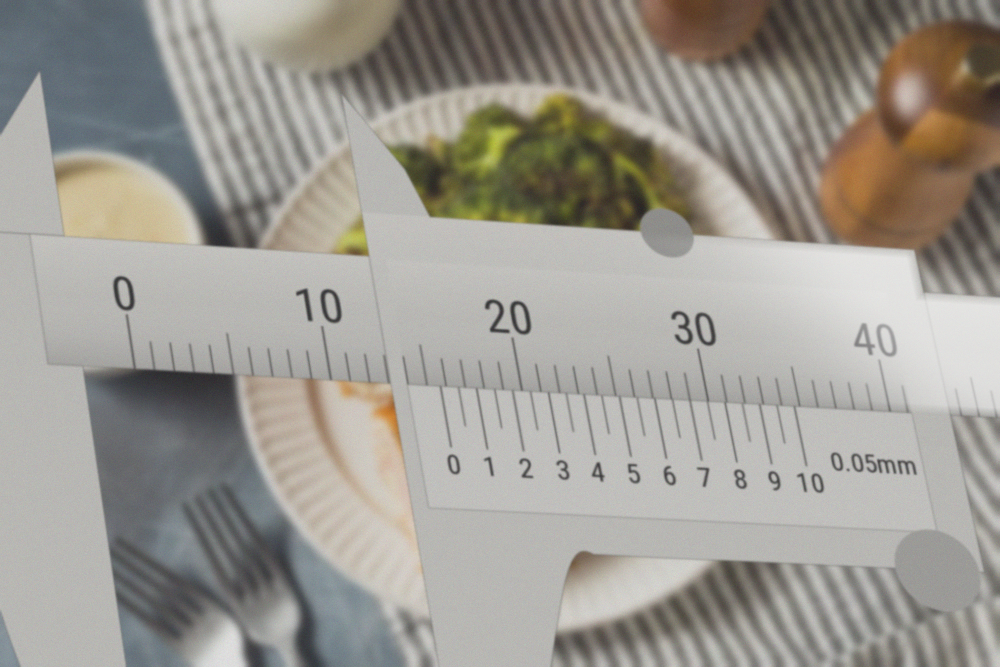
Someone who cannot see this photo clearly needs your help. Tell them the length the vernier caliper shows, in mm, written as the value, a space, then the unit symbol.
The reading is 15.7 mm
